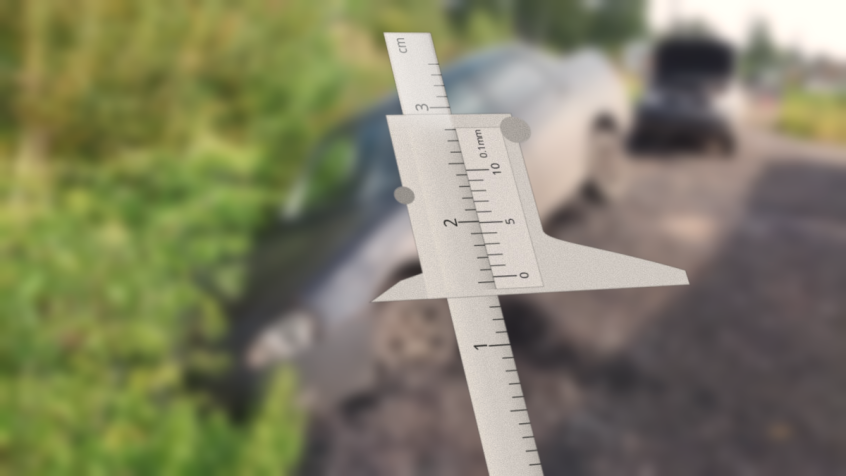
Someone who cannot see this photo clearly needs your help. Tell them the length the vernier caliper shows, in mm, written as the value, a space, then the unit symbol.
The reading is 15.4 mm
